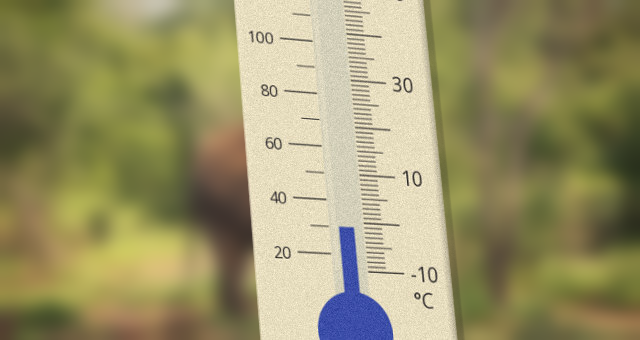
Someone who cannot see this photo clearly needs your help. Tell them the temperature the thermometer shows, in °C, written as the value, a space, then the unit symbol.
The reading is -1 °C
